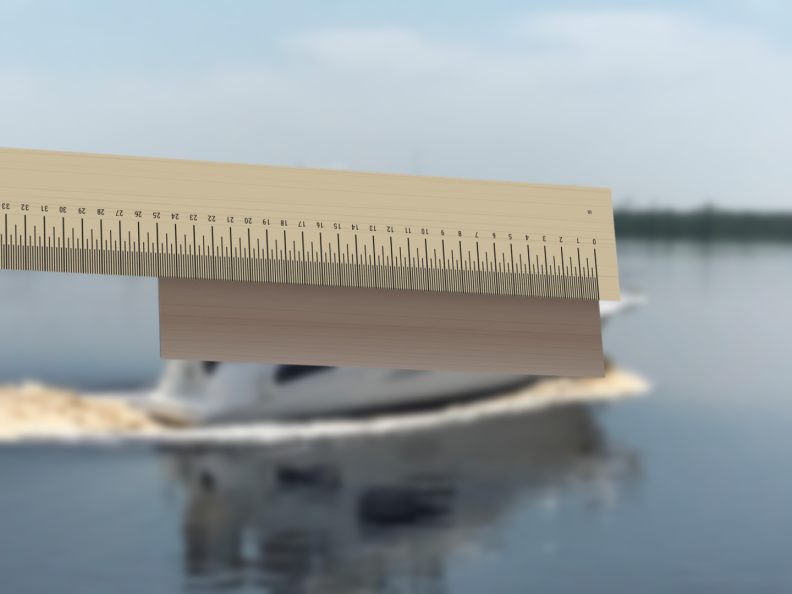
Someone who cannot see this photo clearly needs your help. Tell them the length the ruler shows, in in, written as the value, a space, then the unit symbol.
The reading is 25 in
